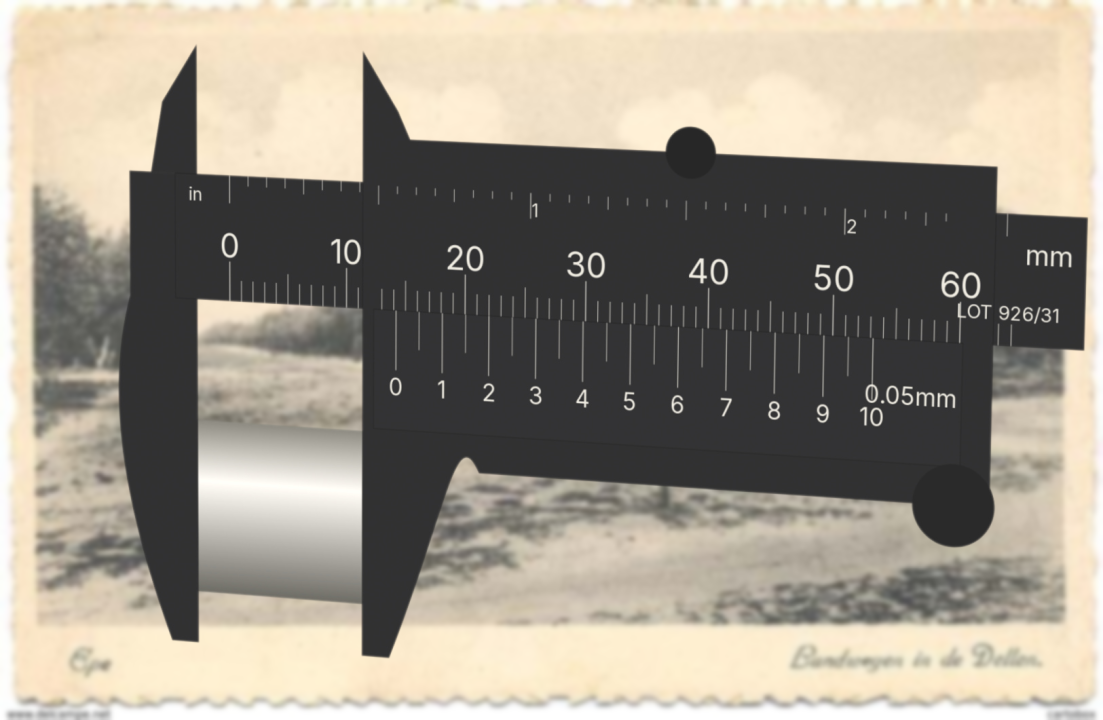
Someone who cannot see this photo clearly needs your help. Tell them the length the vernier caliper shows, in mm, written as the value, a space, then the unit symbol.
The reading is 14.2 mm
